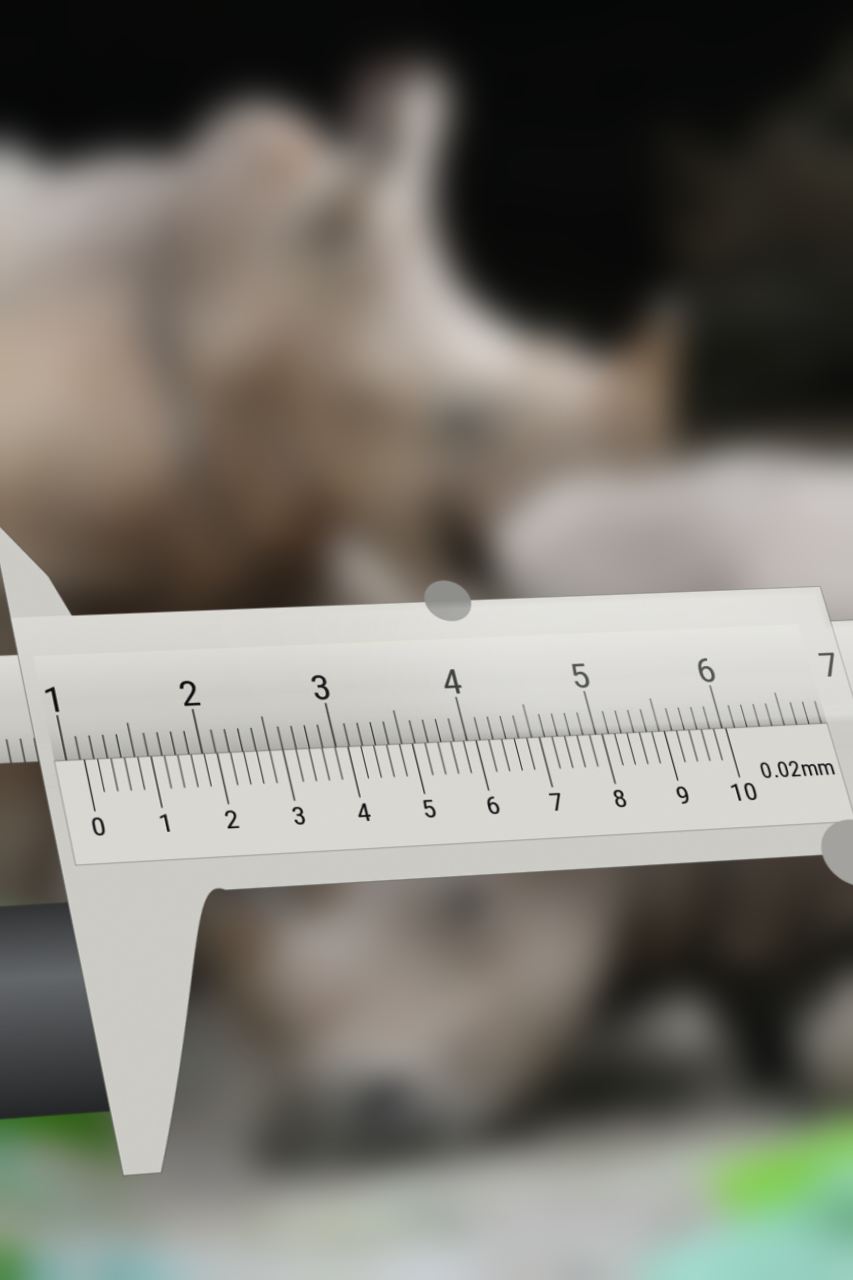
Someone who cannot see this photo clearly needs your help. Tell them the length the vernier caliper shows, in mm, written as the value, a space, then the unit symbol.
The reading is 11.3 mm
